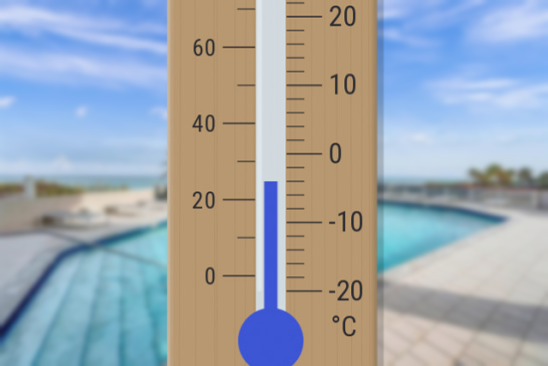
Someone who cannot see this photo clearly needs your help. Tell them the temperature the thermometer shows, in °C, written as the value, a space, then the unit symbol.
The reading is -4 °C
